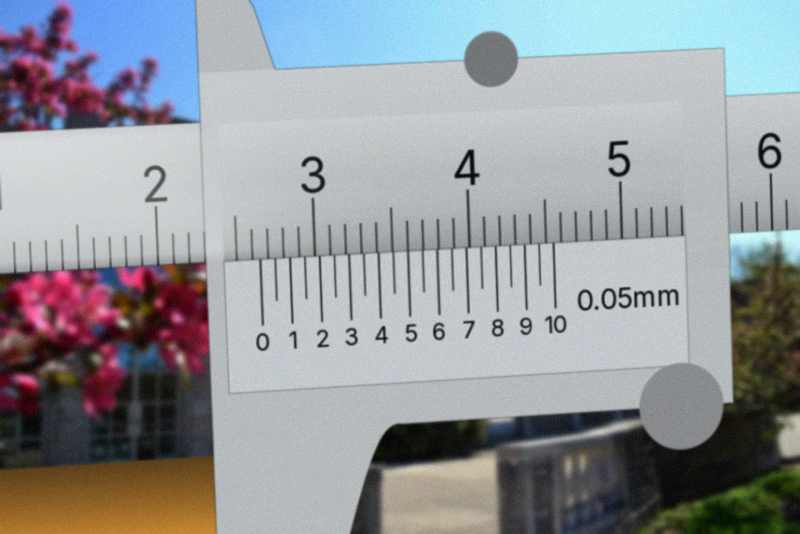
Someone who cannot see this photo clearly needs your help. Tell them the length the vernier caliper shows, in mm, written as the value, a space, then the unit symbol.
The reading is 26.5 mm
